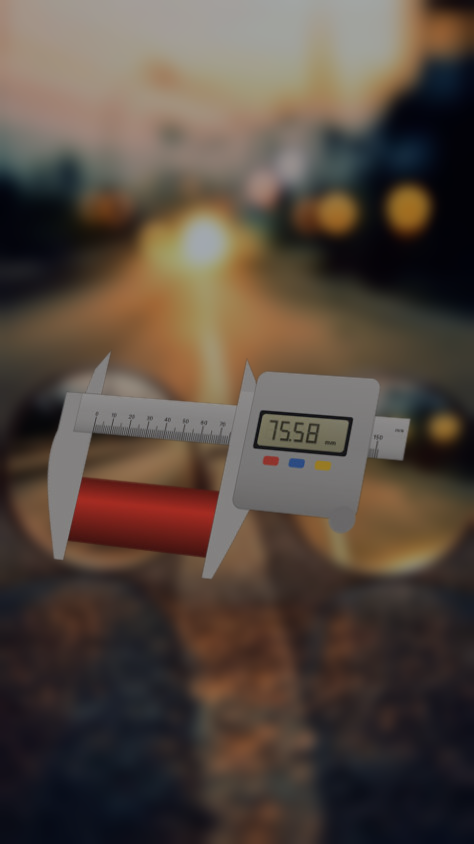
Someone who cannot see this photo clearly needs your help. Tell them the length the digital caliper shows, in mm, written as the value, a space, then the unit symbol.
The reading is 75.58 mm
